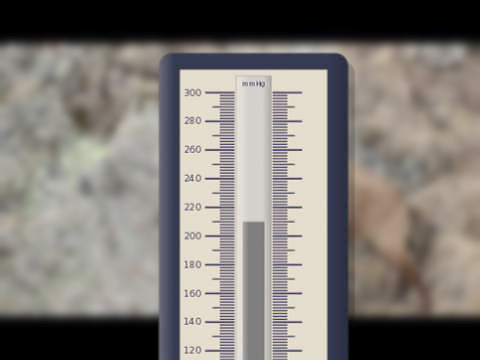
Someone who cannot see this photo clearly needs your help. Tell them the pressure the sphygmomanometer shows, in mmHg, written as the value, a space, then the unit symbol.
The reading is 210 mmHg
